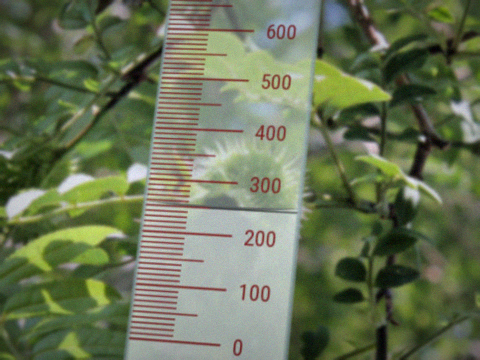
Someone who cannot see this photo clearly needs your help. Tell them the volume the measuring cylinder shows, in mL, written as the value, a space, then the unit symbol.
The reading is 250 mL
